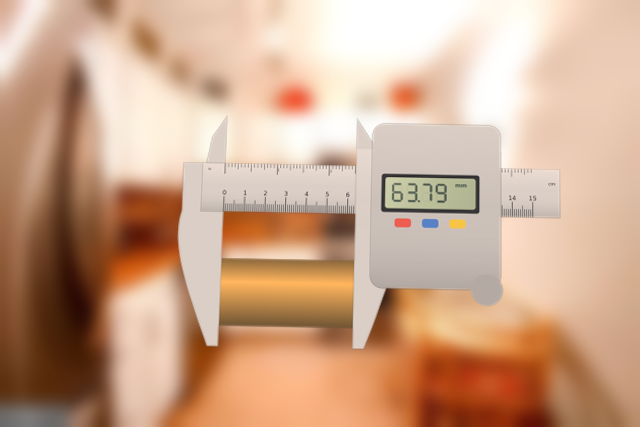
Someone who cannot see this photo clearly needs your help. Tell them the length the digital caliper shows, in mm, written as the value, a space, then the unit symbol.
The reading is 63.79 mm
